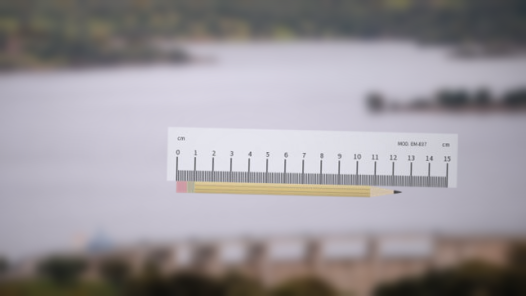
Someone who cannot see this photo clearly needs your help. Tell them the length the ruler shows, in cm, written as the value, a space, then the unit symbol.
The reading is 12.5 cm
